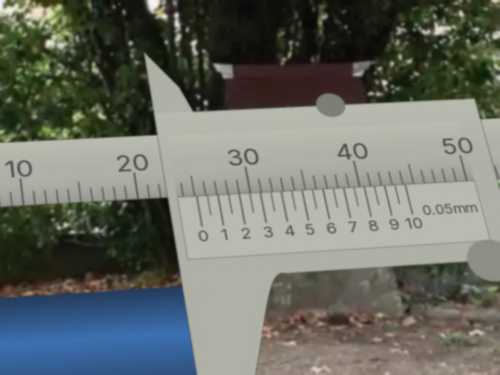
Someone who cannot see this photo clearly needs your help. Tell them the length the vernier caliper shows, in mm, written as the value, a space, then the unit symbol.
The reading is 25.2 mm
